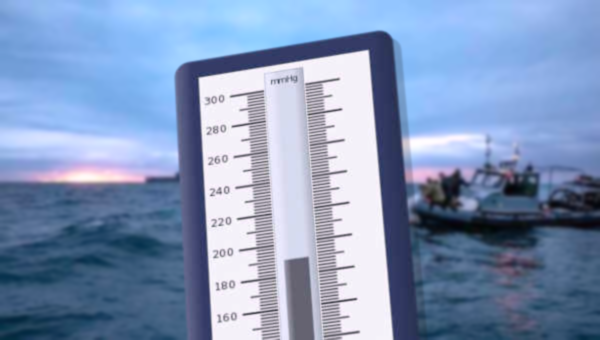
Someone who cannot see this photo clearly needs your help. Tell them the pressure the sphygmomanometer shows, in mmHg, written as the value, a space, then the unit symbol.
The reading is 190 mmHg
